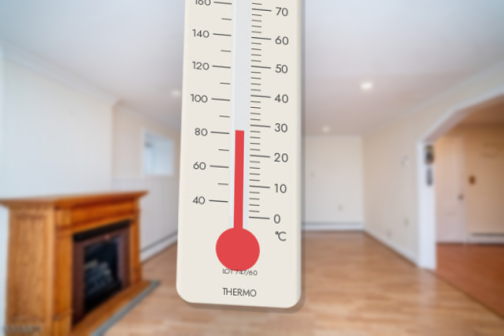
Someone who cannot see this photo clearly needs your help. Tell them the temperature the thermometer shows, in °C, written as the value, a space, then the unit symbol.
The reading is 28 °C
